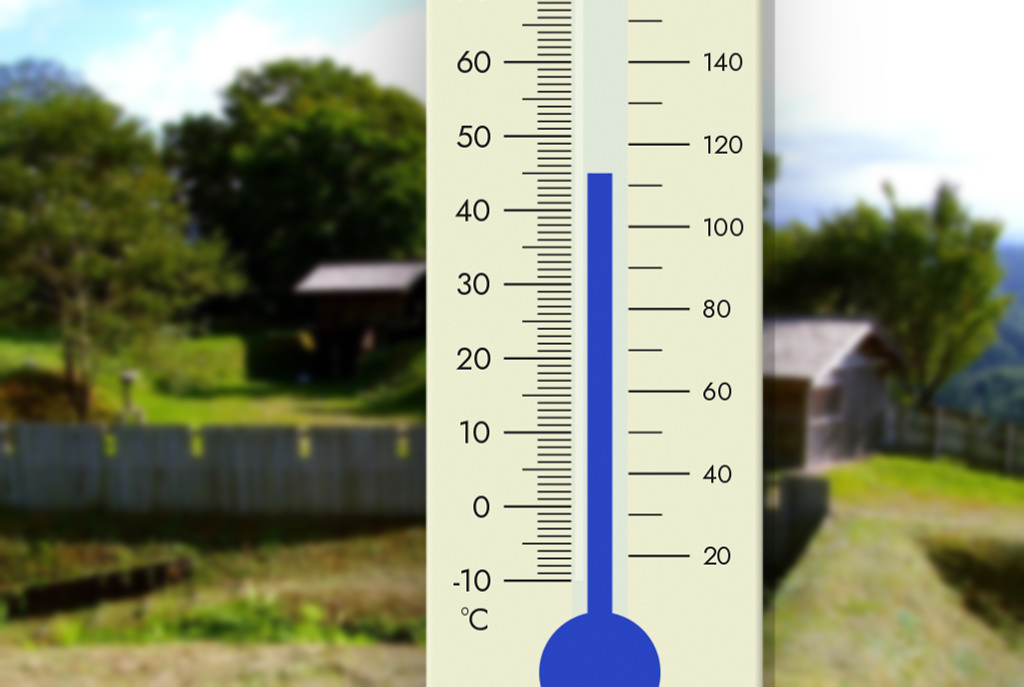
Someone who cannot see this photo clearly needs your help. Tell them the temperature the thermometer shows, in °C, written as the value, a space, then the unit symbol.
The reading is 45 °C
